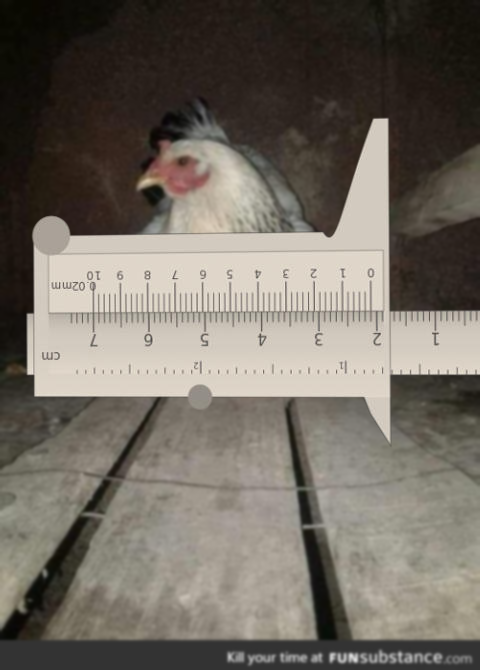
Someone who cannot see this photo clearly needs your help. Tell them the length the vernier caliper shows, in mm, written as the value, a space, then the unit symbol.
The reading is 21.0 mm
